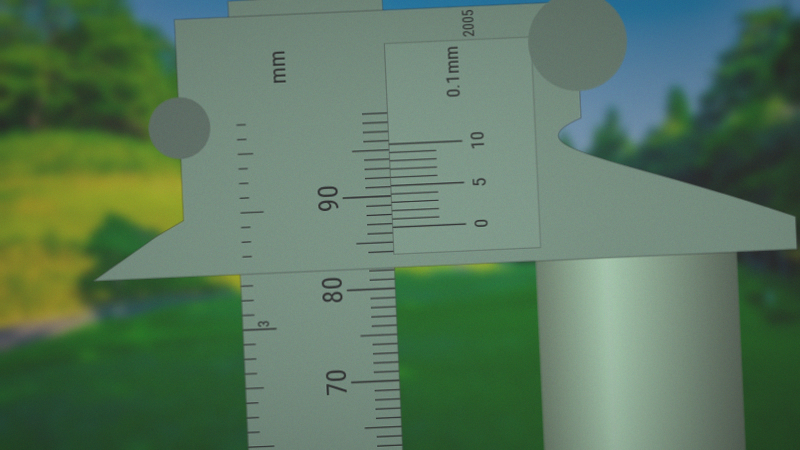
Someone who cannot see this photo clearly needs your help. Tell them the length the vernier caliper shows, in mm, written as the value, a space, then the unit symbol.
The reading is 86.6 mm
